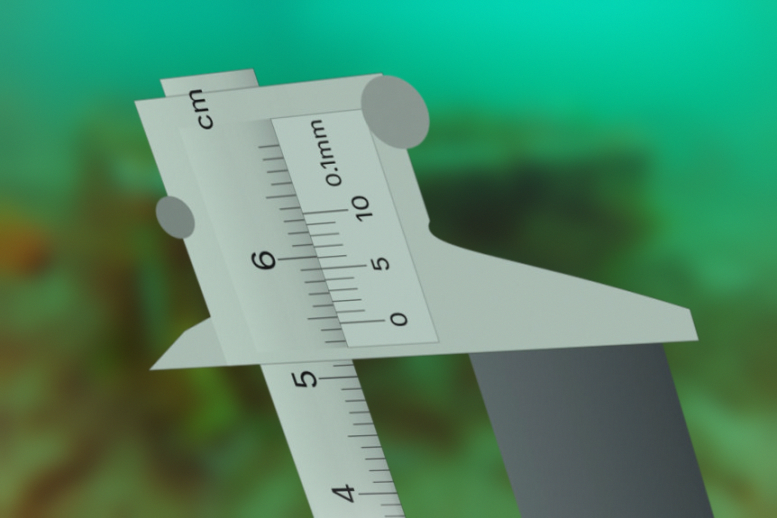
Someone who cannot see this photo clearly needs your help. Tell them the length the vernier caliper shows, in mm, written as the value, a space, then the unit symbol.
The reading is 54.5 mm
